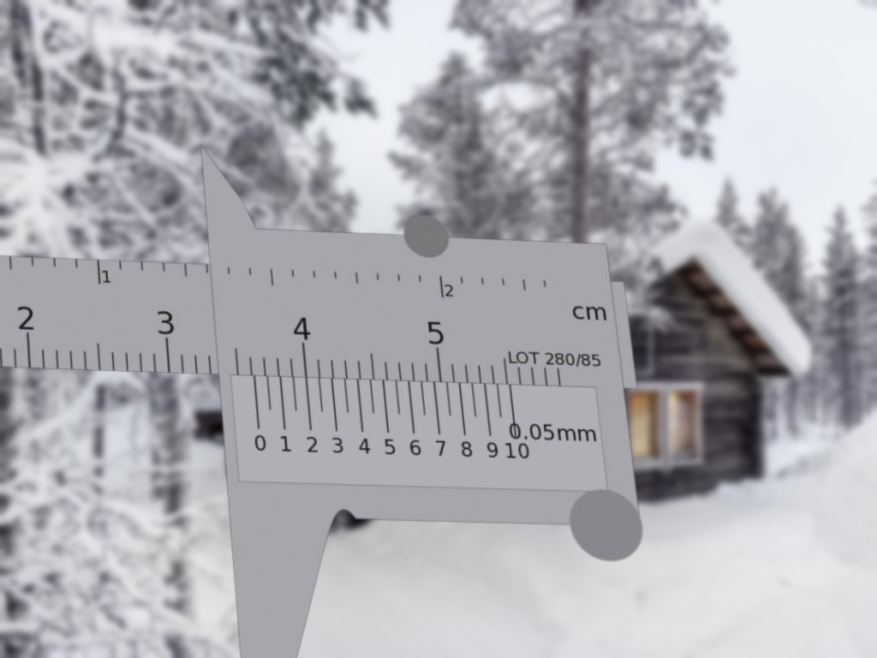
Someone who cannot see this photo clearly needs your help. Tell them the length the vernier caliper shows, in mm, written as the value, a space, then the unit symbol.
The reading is 36.2 mm
